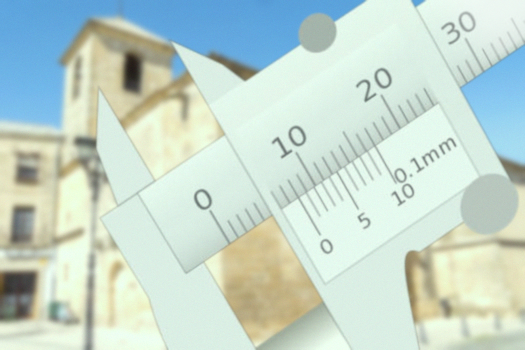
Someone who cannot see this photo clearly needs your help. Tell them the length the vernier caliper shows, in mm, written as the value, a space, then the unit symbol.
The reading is 8.0 mm
